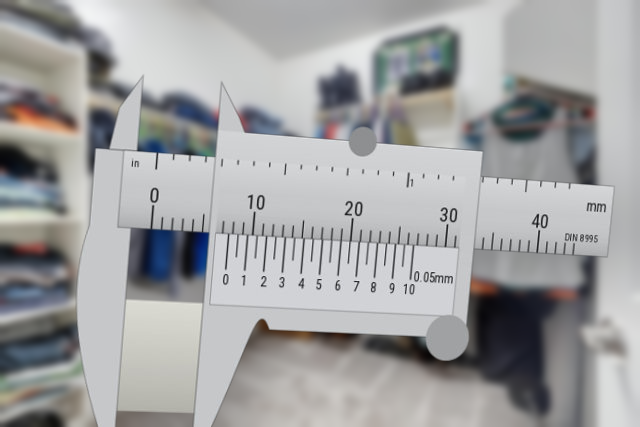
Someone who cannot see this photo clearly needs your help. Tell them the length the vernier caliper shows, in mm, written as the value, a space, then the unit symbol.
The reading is 7.6 mm
